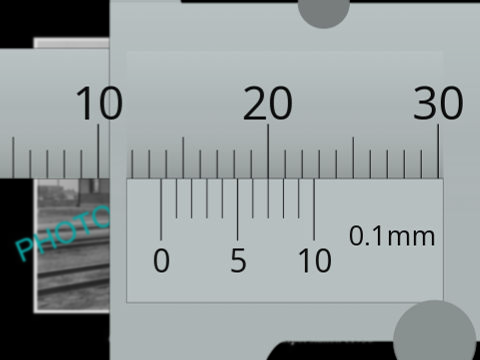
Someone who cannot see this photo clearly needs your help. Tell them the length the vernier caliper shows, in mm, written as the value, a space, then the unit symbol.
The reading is 13.7 mm
